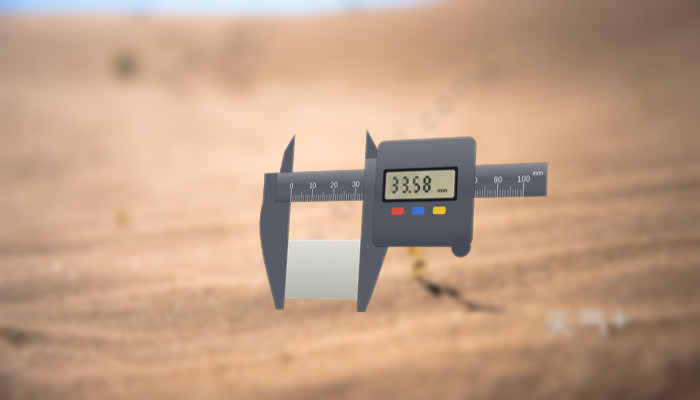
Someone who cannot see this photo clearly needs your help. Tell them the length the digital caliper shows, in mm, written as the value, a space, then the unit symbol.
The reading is 33.58 mm
